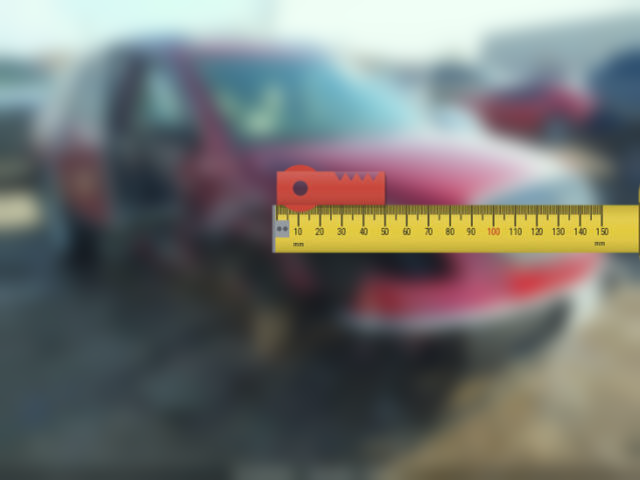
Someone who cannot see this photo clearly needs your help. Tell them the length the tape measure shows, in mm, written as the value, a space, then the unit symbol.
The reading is 50 mm
